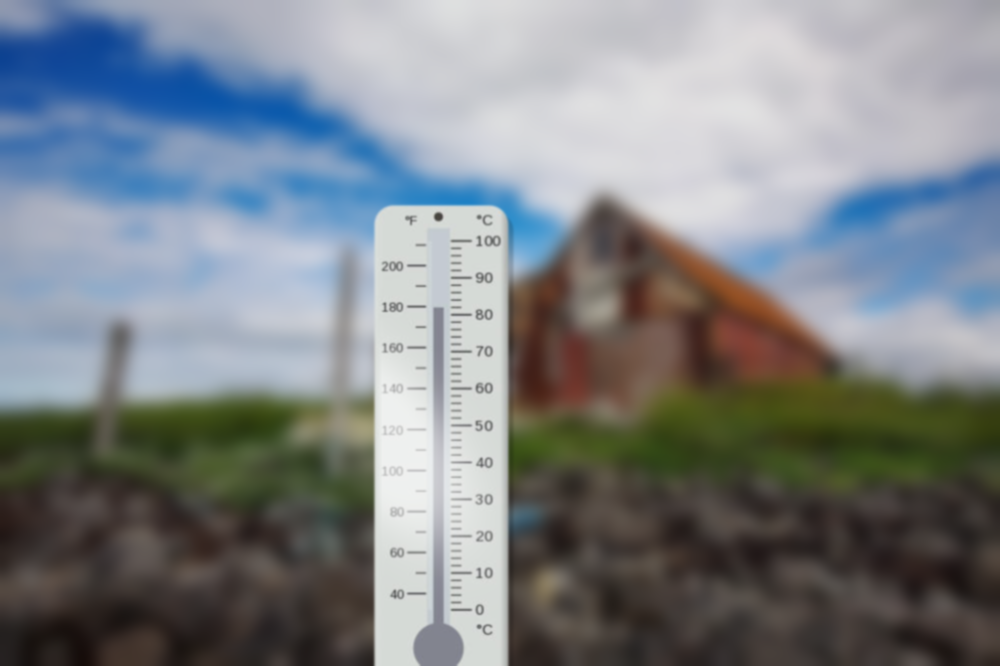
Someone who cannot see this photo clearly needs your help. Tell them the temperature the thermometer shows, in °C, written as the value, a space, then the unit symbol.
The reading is 82 °C
